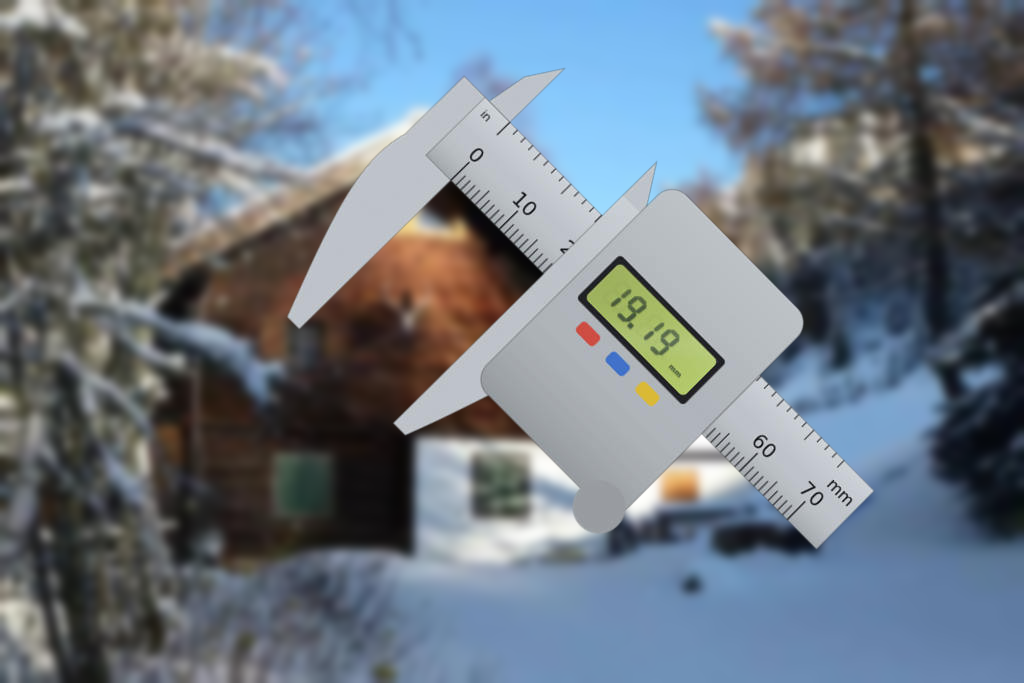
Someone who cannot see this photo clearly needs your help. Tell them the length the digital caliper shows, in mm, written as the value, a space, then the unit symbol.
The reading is 19.19 mm
